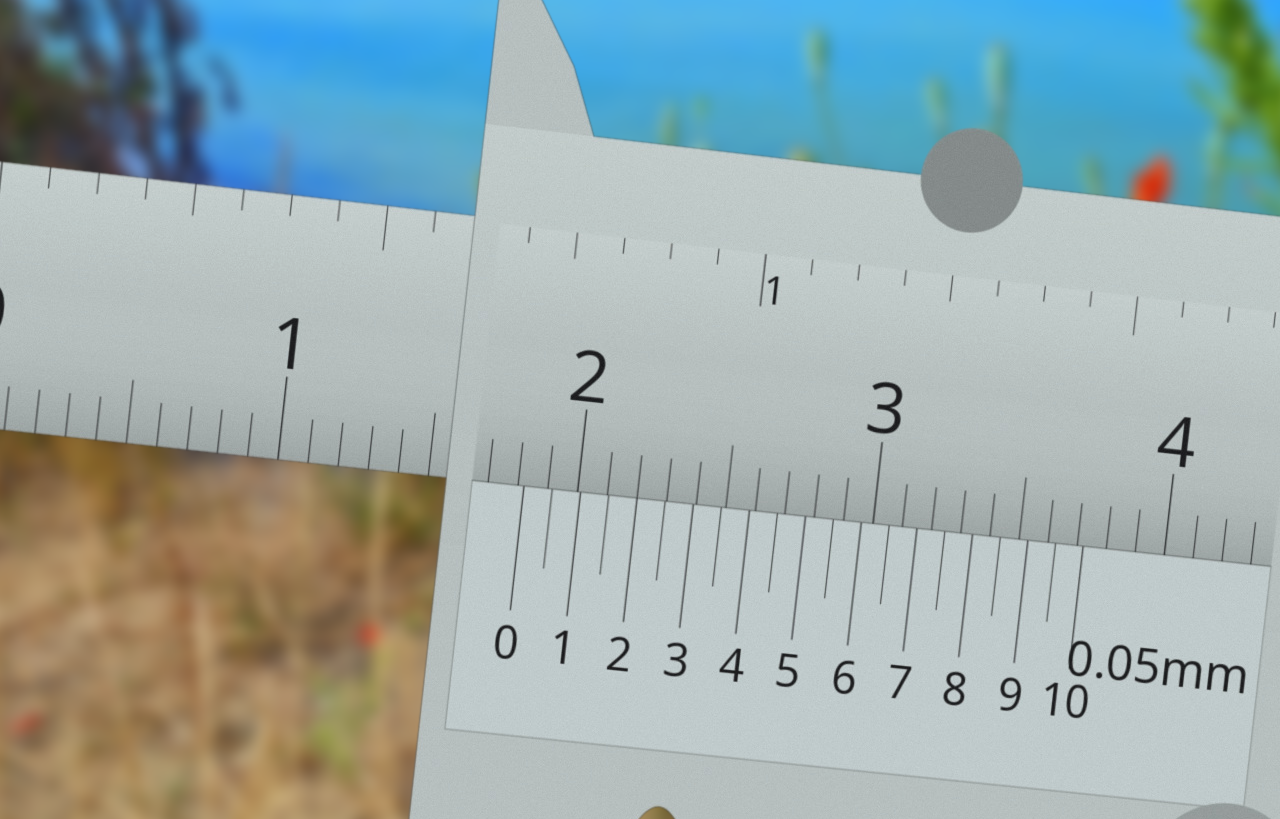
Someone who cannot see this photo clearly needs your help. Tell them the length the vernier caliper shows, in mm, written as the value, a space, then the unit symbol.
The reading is 18.20 mm
